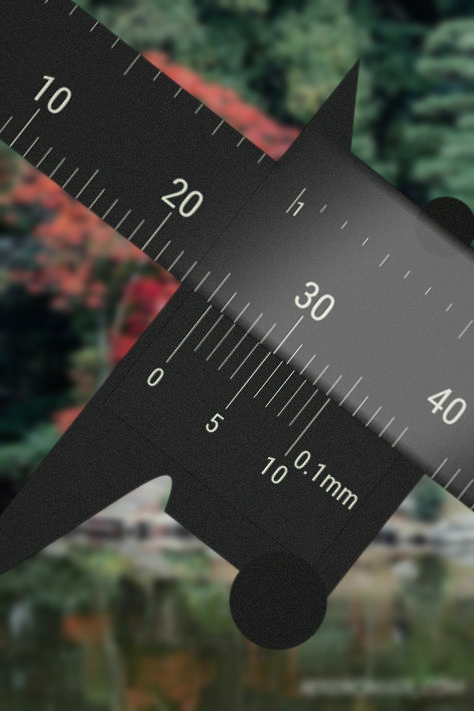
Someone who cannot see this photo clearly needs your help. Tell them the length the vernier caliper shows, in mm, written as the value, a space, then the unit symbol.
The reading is 25.3 mm
